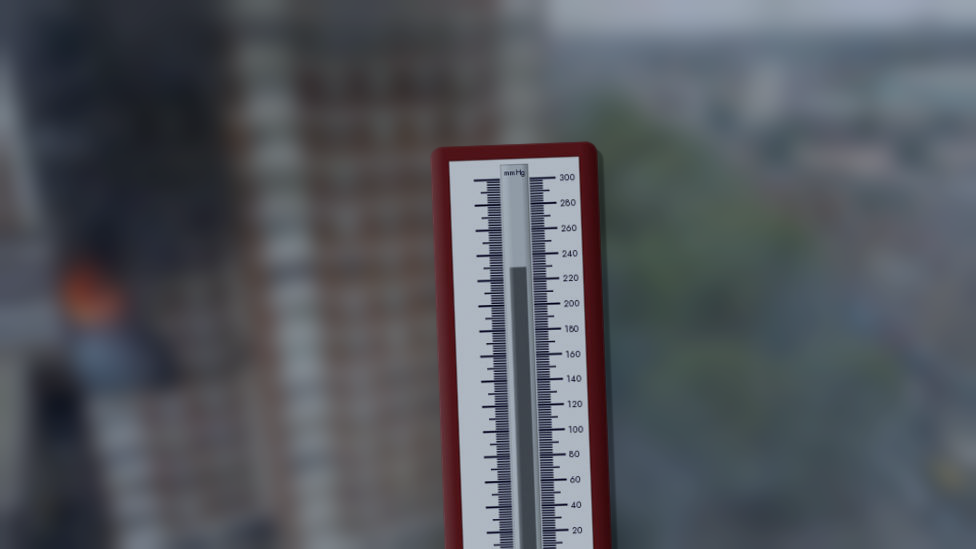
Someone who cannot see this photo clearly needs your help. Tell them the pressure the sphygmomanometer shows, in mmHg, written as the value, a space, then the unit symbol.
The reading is 230 mmHg
